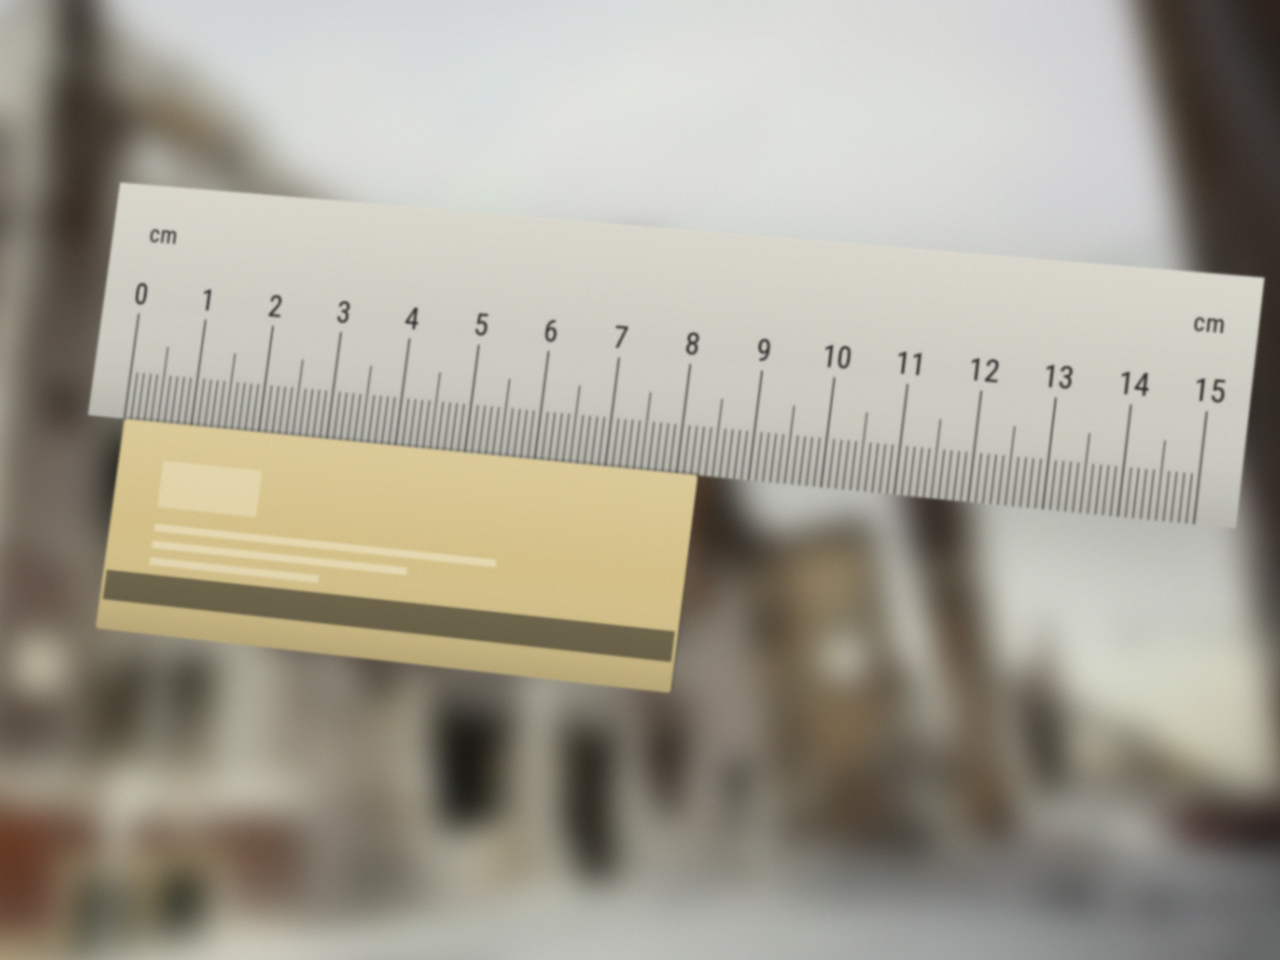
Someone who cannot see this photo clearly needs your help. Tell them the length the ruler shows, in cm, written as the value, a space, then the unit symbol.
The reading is 8.3 cm
